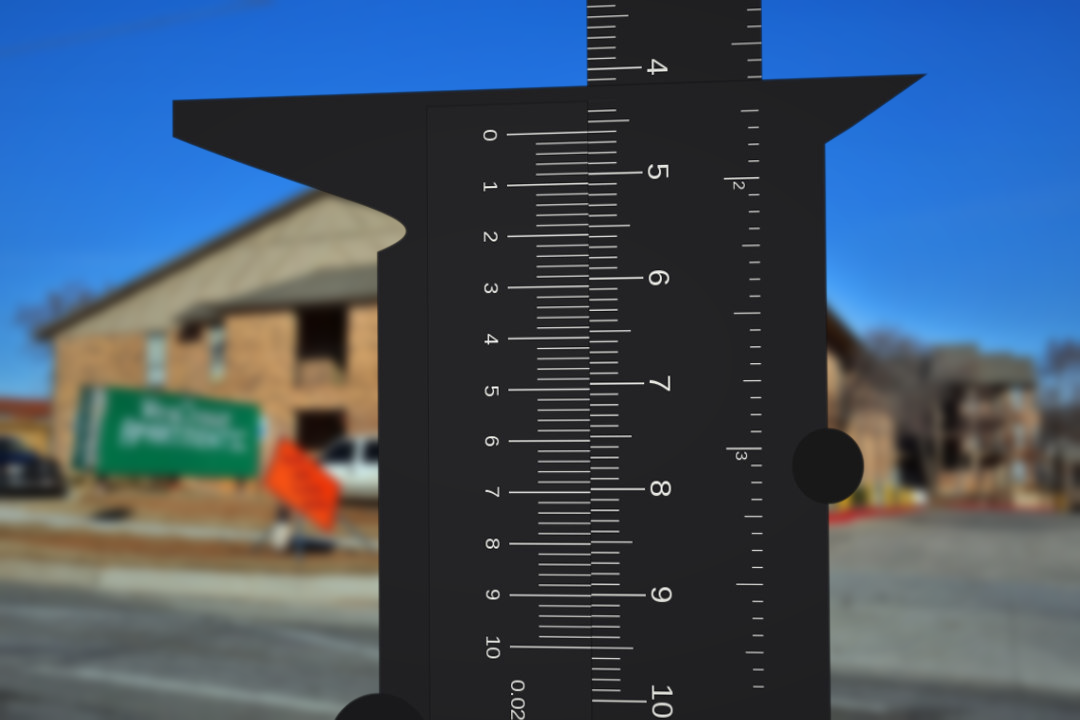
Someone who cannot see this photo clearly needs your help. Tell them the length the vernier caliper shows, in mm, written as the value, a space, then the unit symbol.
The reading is 46.0 mm
